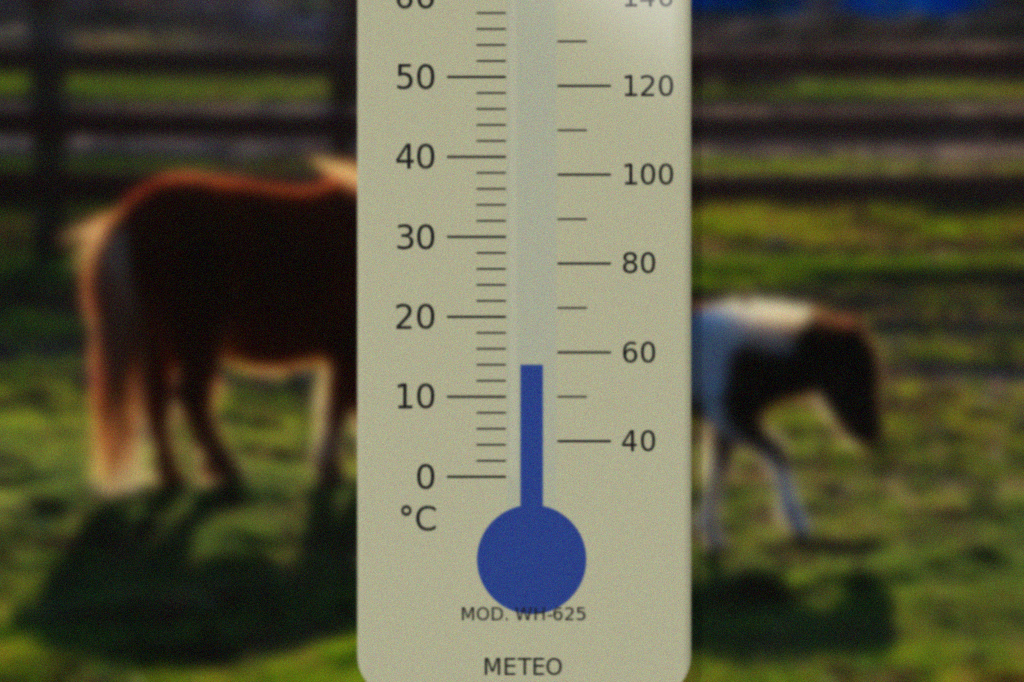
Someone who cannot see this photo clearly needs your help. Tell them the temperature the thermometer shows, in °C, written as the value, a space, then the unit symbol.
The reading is 14 °C
